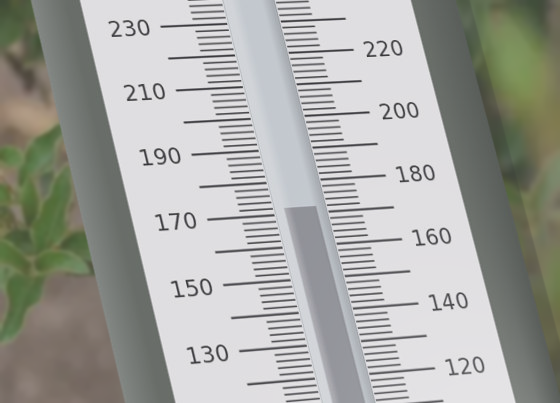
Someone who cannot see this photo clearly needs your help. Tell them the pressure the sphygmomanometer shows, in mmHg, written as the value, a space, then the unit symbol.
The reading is 172 mmHg
